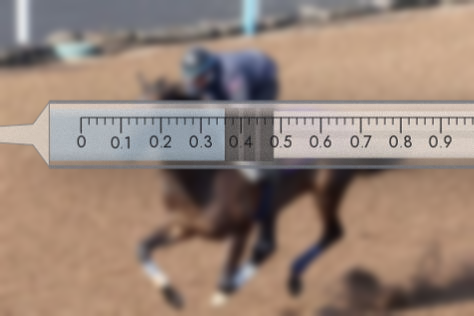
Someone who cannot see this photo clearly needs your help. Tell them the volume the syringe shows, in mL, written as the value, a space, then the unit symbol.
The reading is 0.36 mL
